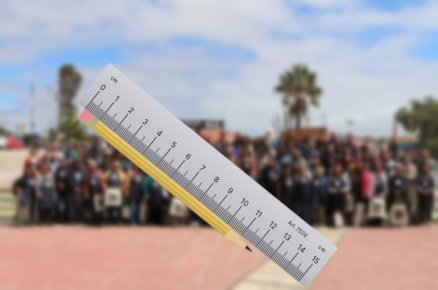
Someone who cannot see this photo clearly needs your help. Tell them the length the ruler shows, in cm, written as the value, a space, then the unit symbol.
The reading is 12 cm
